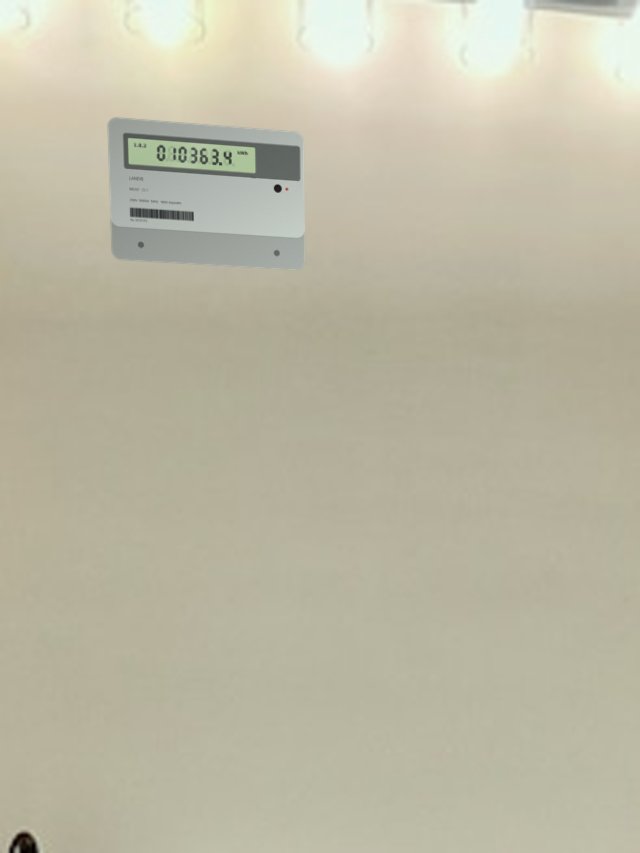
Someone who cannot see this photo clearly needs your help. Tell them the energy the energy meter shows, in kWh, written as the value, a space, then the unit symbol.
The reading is 10363.4 kWh
